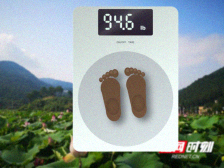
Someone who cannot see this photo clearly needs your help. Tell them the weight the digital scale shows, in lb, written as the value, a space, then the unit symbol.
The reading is 94.6 lb
